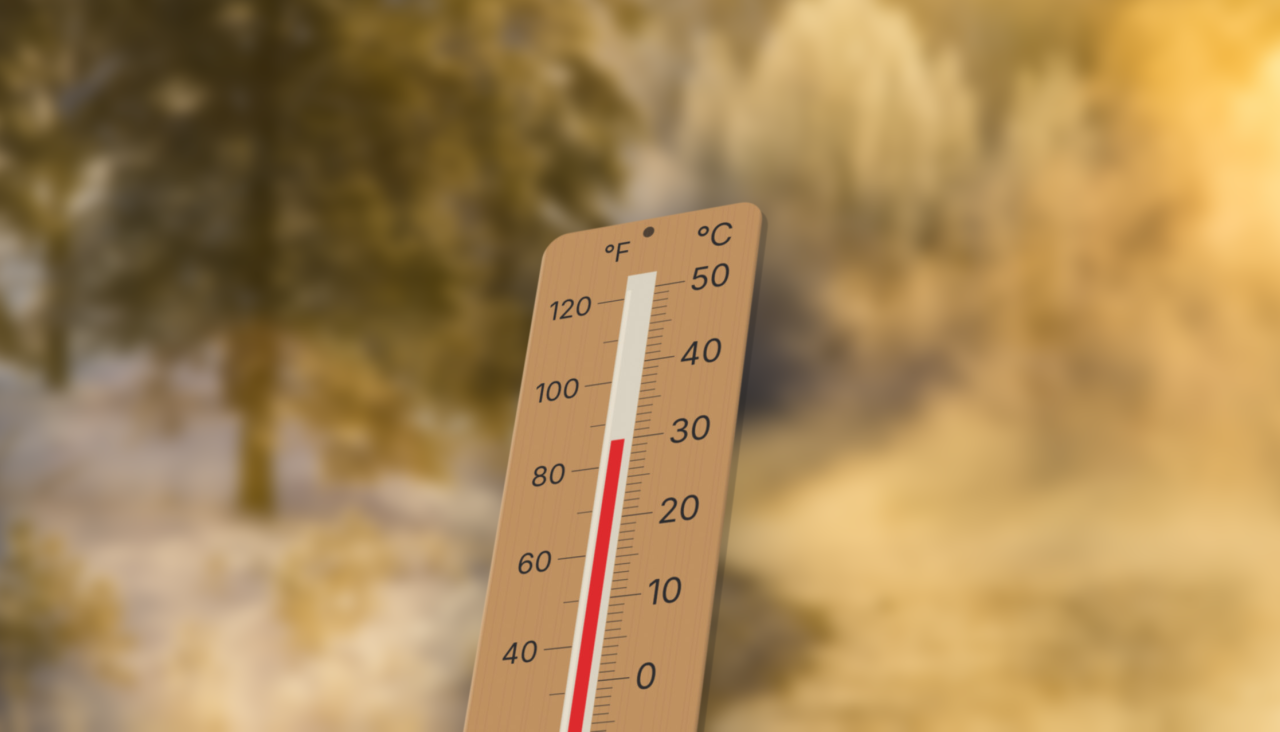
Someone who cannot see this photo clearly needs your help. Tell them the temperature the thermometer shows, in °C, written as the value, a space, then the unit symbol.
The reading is 30 °C
